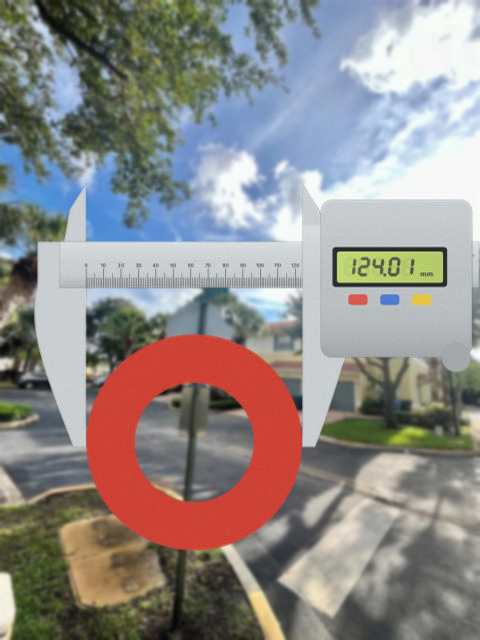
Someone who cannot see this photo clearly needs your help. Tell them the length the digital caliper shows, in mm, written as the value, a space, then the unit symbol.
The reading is 124.01 mm
